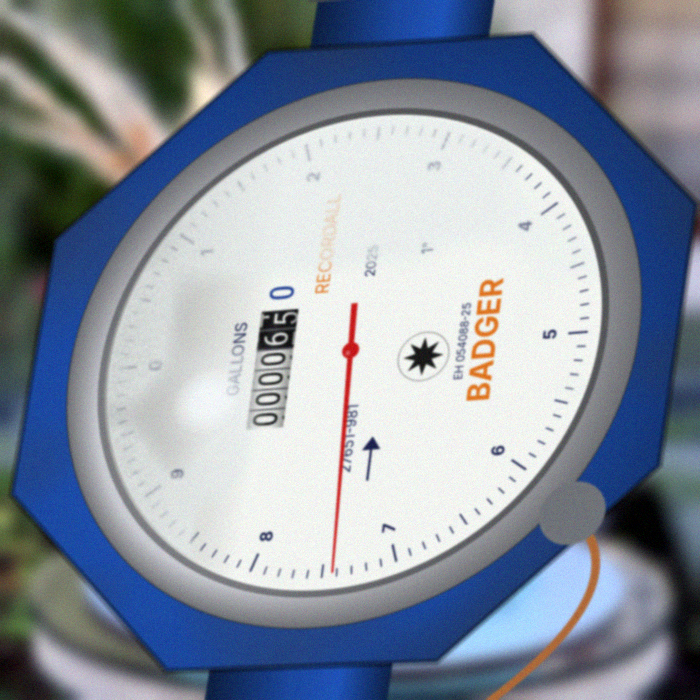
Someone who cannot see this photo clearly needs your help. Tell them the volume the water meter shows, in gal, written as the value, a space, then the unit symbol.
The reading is 647.4 gal
